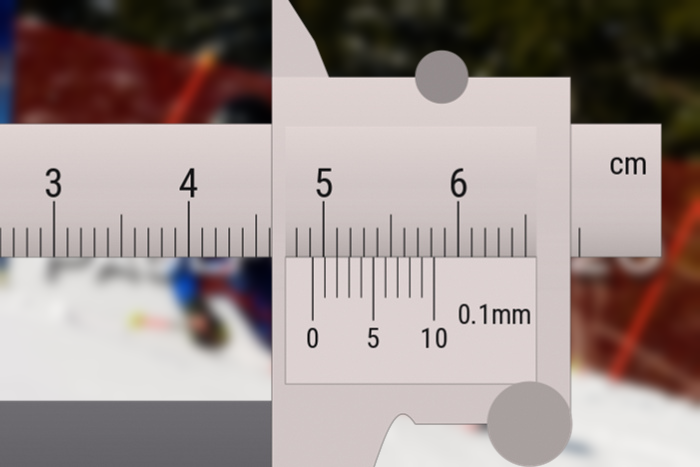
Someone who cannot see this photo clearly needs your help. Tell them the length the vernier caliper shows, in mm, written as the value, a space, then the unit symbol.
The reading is 49.2 mm
